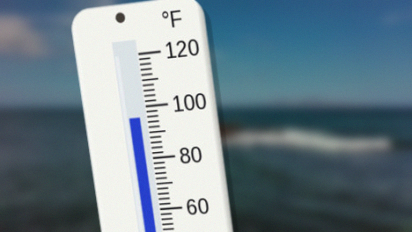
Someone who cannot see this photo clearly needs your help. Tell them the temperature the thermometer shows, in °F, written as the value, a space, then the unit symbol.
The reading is 96 °F
